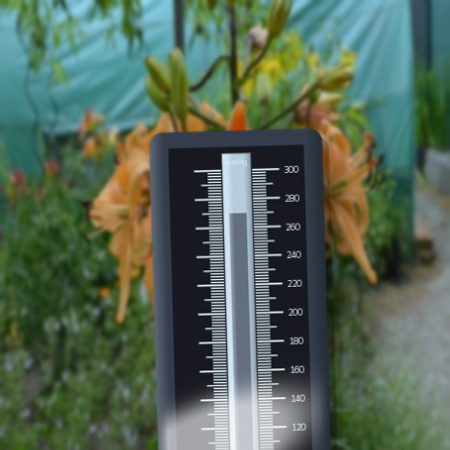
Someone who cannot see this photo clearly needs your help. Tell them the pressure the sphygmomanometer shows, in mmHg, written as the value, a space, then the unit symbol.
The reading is 270 mmHg
